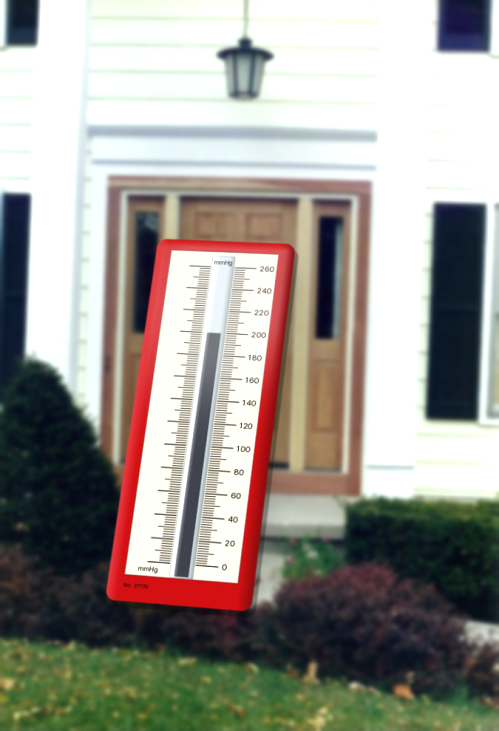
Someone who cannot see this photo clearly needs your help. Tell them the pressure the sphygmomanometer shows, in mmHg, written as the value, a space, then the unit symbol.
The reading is 200 mmHg
